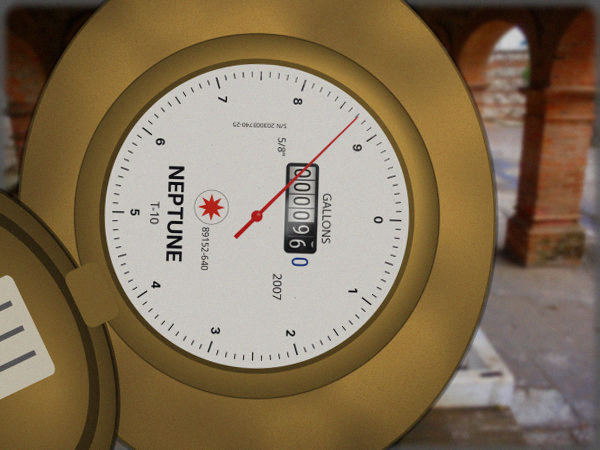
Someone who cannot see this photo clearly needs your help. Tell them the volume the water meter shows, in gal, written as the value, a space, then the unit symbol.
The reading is 958.7 gal
